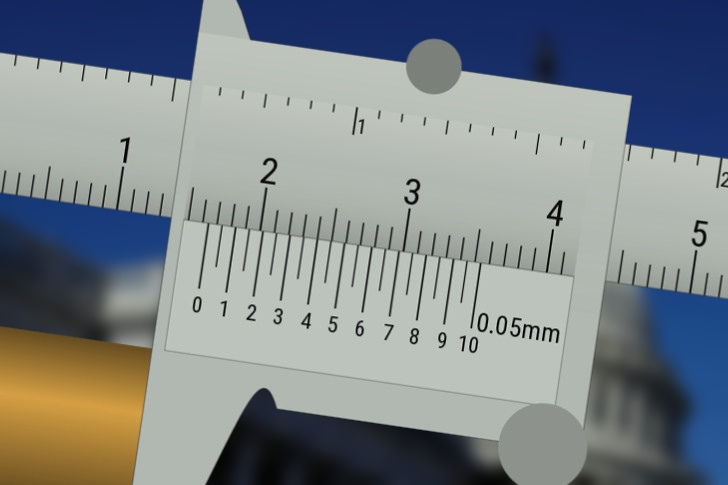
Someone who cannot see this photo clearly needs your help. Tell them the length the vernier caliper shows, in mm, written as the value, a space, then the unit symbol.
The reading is 16.4 mm
